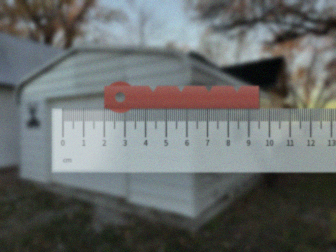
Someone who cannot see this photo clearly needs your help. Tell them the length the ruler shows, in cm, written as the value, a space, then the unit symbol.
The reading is 7.5 cm
